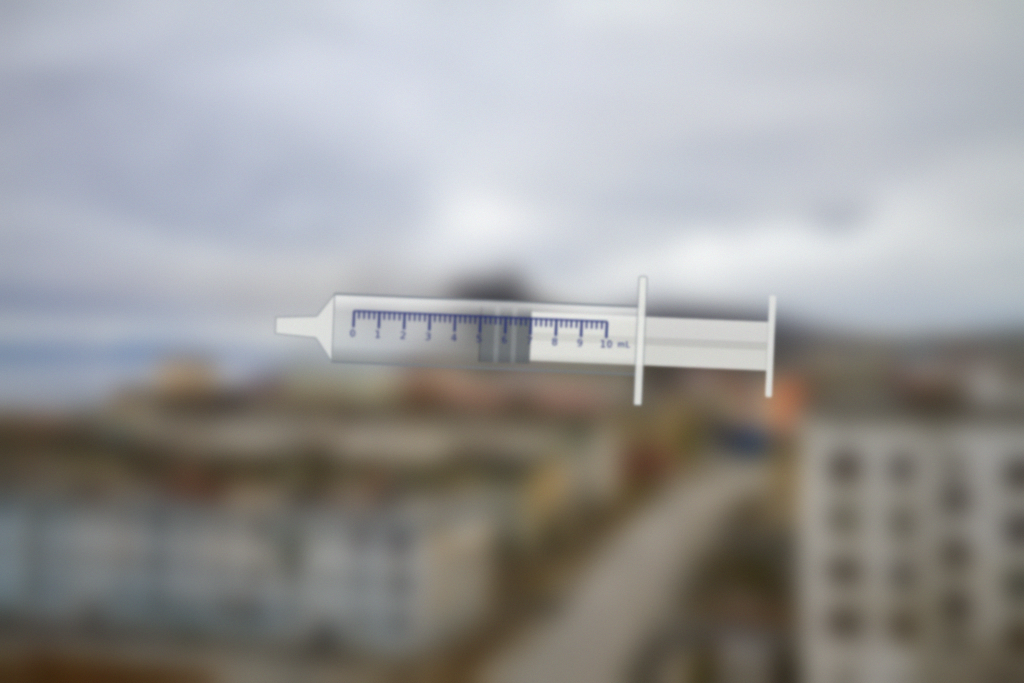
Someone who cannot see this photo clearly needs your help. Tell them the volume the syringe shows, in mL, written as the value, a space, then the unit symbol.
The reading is 5 mL
